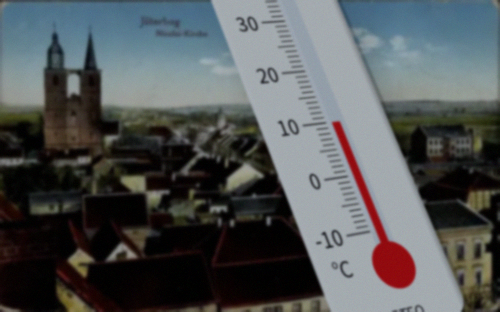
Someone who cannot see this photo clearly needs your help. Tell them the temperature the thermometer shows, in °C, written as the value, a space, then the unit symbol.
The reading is 10 °C
